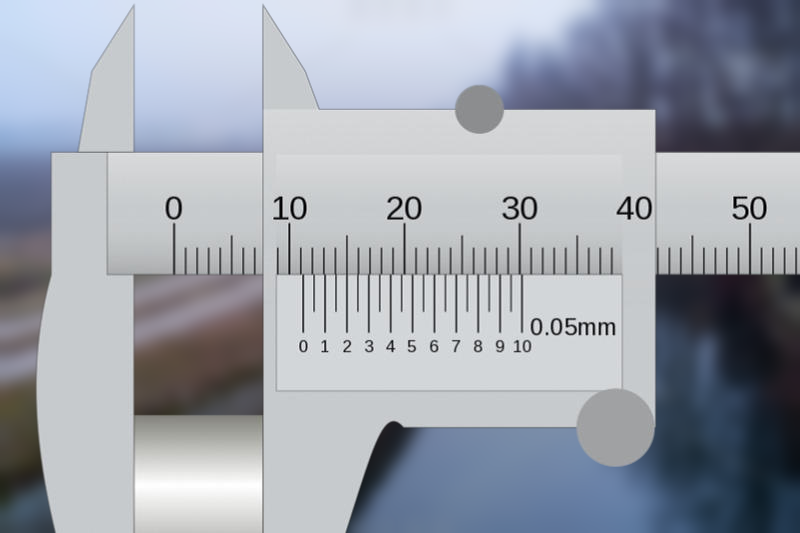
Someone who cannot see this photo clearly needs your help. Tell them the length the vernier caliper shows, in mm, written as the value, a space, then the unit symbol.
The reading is 11.2 mm
